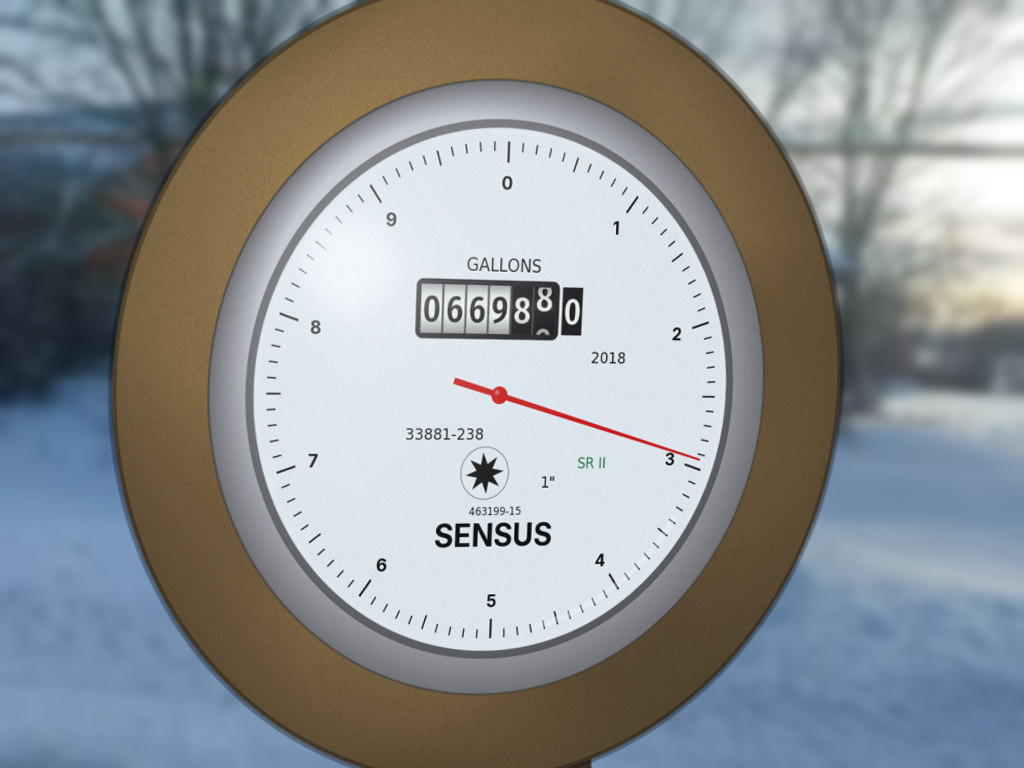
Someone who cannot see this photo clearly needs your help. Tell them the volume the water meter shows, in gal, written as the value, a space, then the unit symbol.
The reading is 669882.9 gal
